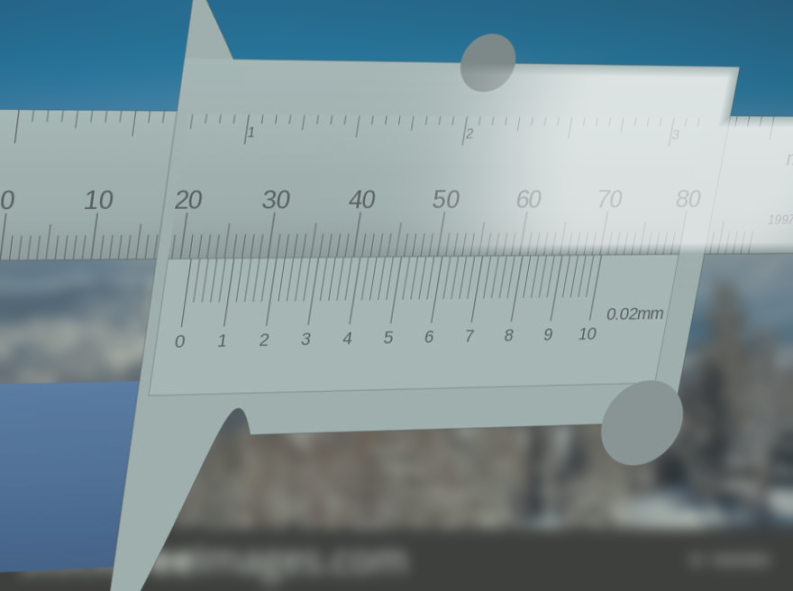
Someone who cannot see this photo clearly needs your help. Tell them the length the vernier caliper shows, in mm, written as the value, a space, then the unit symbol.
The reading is 21.2 mm
